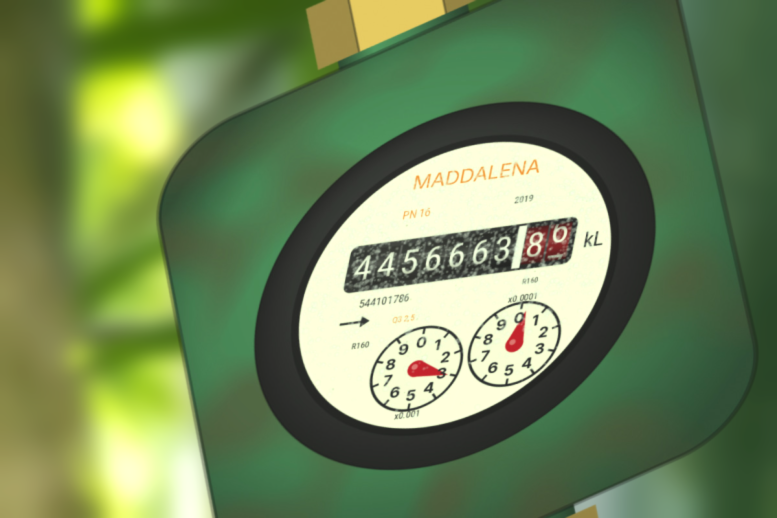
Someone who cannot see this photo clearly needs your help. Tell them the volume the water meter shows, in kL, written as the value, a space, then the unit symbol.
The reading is 4456663.8630 kL
